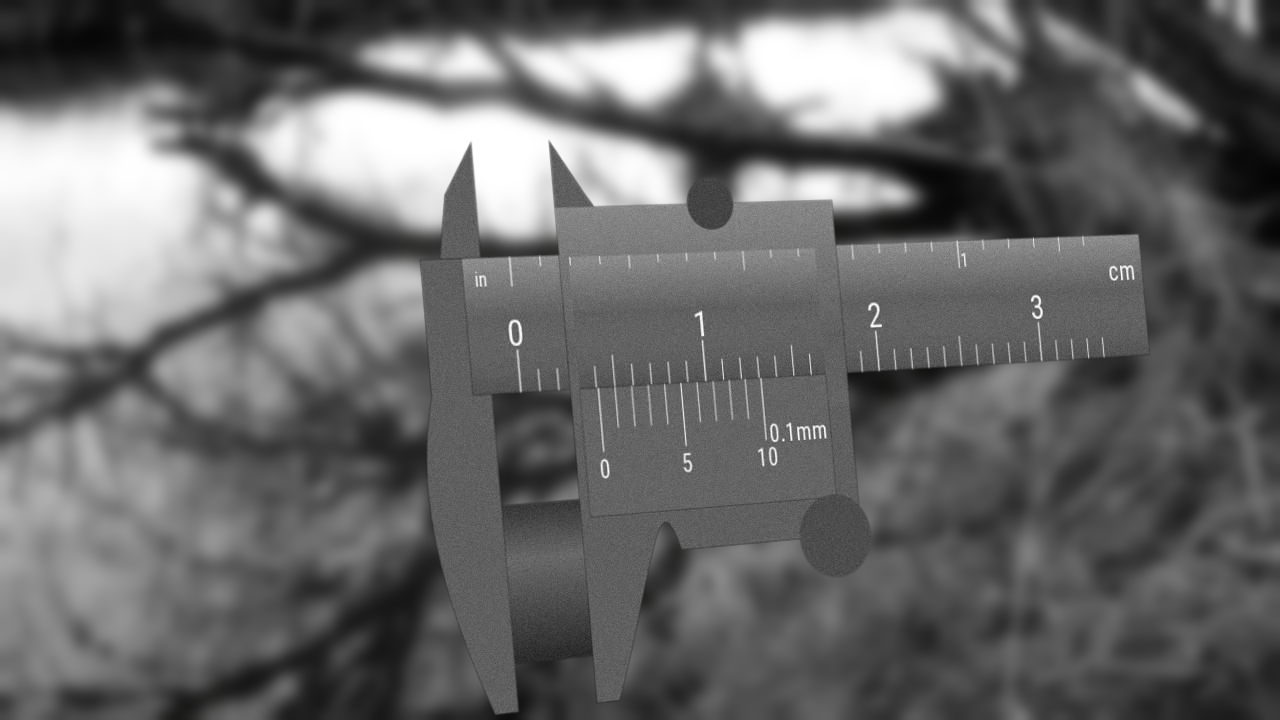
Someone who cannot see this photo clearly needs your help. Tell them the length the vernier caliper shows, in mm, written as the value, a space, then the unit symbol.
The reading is 4.1 mm
